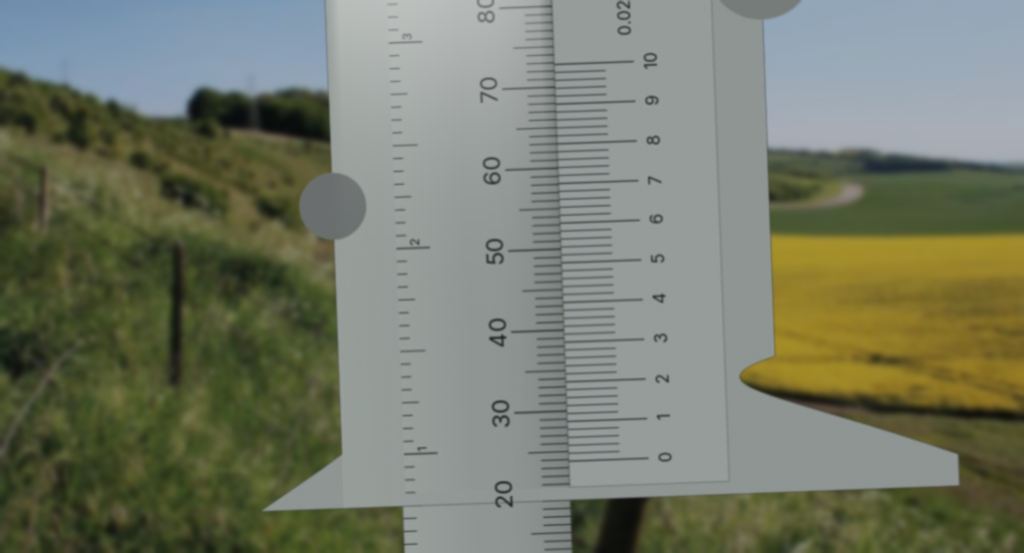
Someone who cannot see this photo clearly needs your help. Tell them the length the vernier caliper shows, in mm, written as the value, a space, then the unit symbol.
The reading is 23.8 mm
